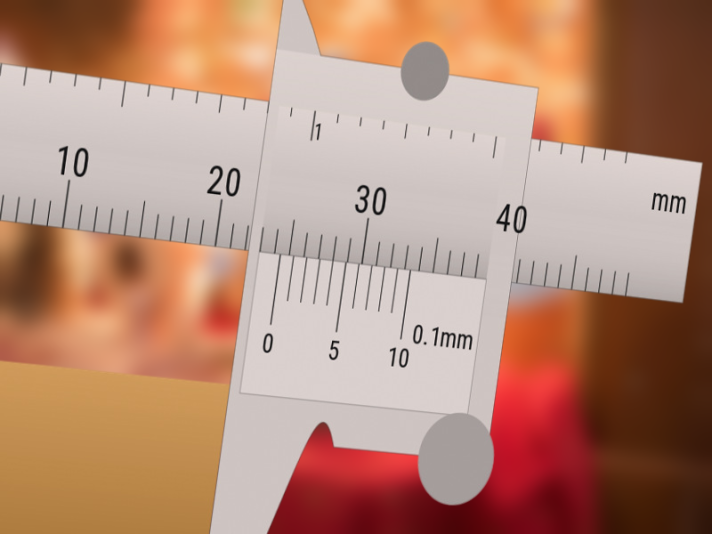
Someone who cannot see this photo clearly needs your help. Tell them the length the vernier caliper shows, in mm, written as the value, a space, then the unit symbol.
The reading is 24.4 mm
